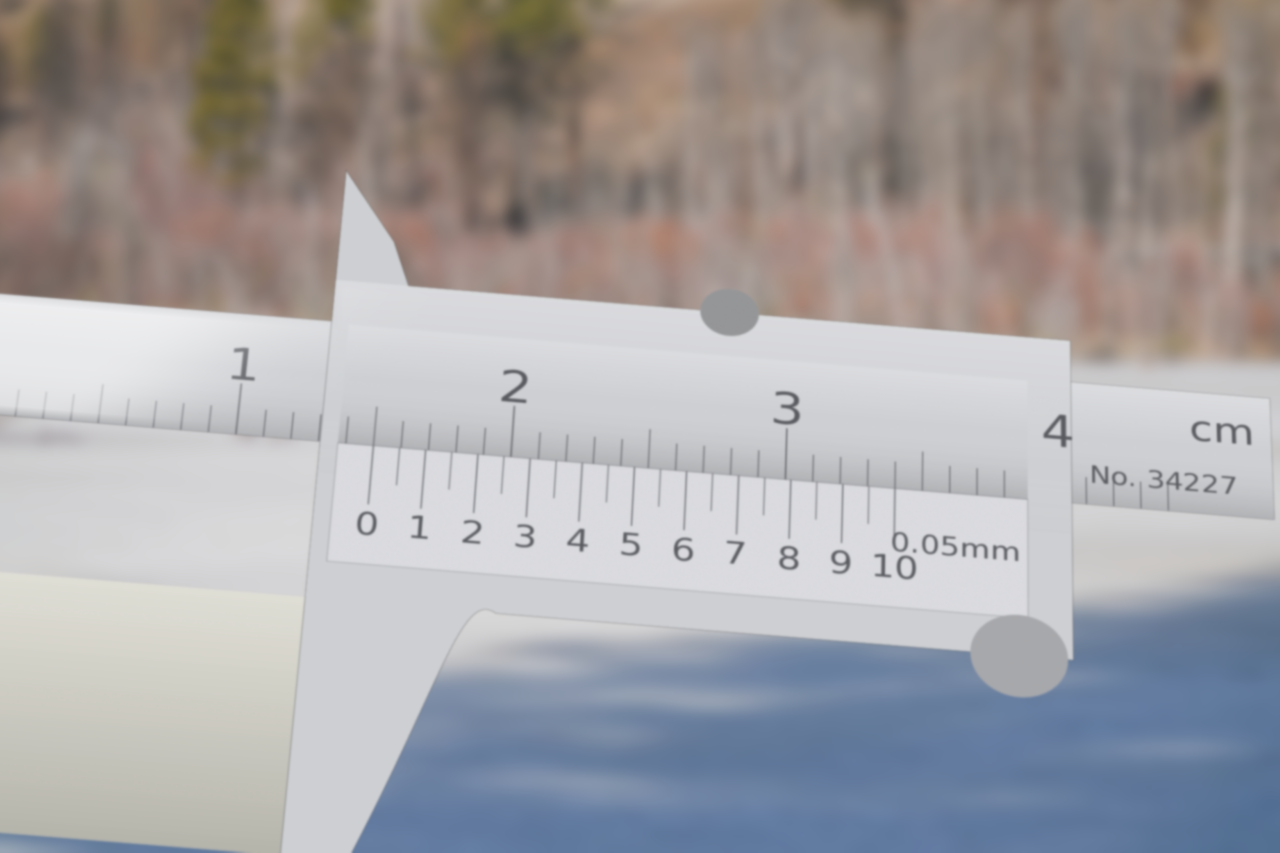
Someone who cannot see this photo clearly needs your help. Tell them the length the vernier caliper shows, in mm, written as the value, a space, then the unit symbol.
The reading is 15.0 mm
